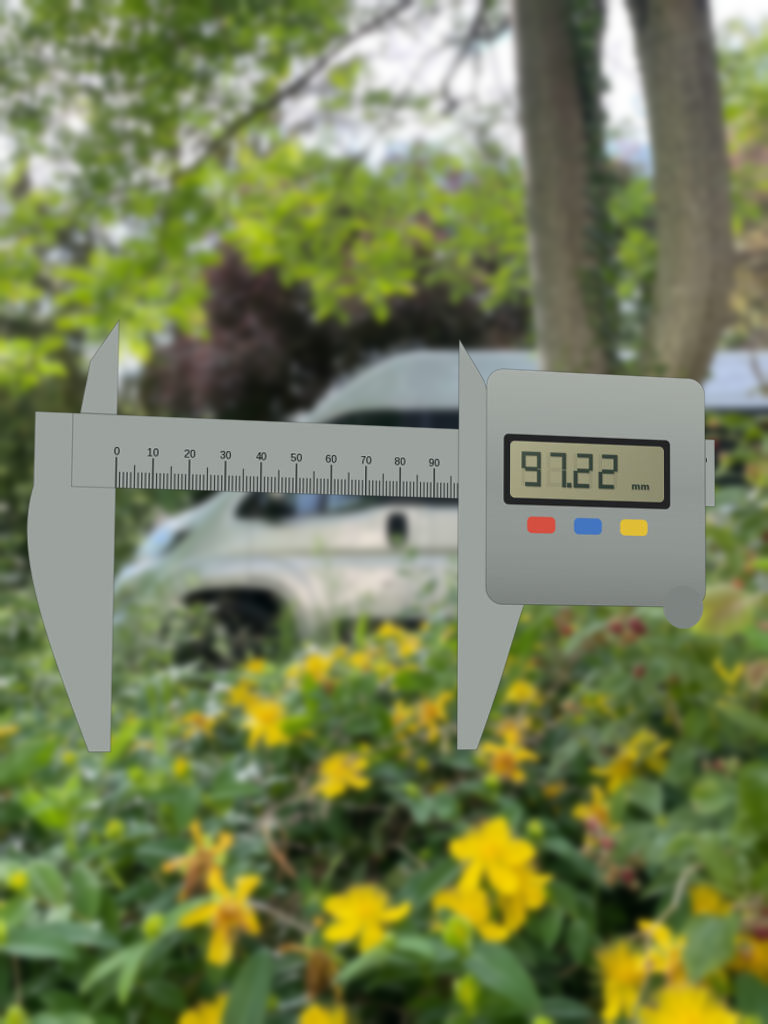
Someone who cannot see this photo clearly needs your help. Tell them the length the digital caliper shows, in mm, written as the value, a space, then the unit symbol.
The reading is 97.22 mm
